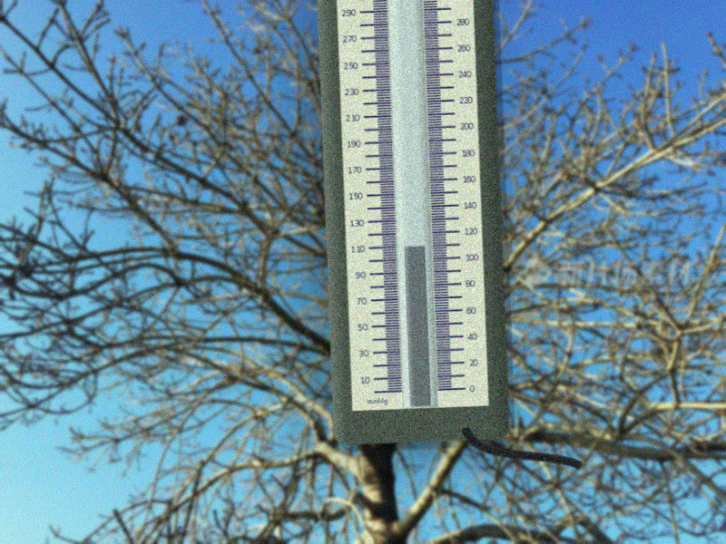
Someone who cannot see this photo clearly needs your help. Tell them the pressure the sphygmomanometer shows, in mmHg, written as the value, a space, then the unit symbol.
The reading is 110 mmHg
